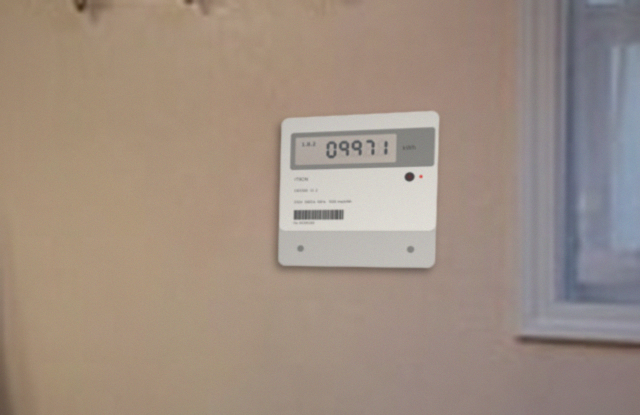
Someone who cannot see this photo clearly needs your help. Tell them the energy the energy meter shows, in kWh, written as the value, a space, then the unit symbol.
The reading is 9971 kWh
